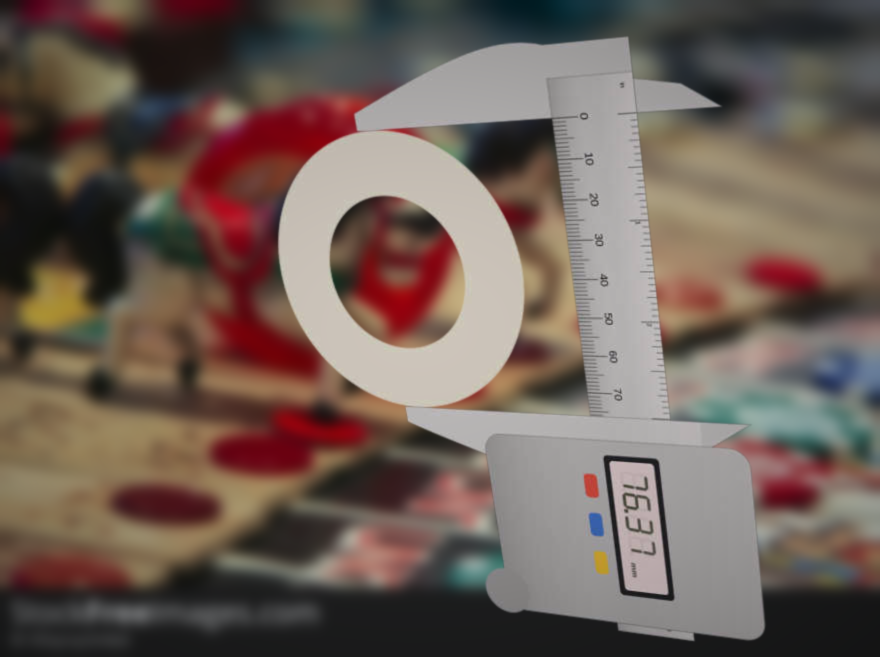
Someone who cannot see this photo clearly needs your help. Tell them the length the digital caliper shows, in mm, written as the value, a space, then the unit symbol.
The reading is 76.37 mm
